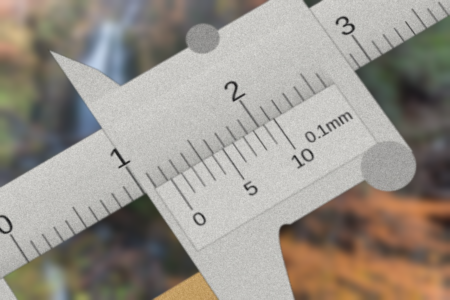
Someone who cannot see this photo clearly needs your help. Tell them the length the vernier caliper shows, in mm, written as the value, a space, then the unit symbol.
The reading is 12.3 mm
